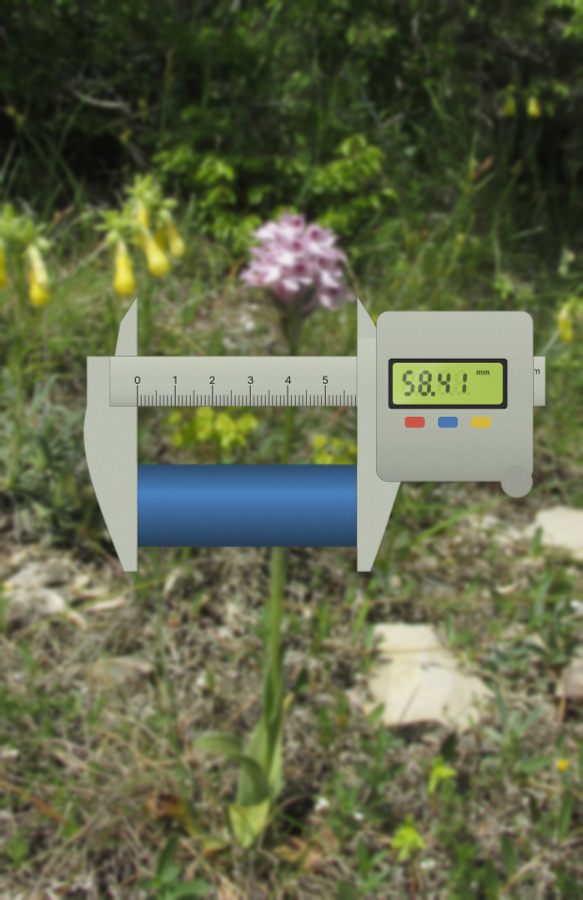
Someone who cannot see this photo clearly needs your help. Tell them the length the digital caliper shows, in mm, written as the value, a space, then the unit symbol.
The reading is 58.41 mm
